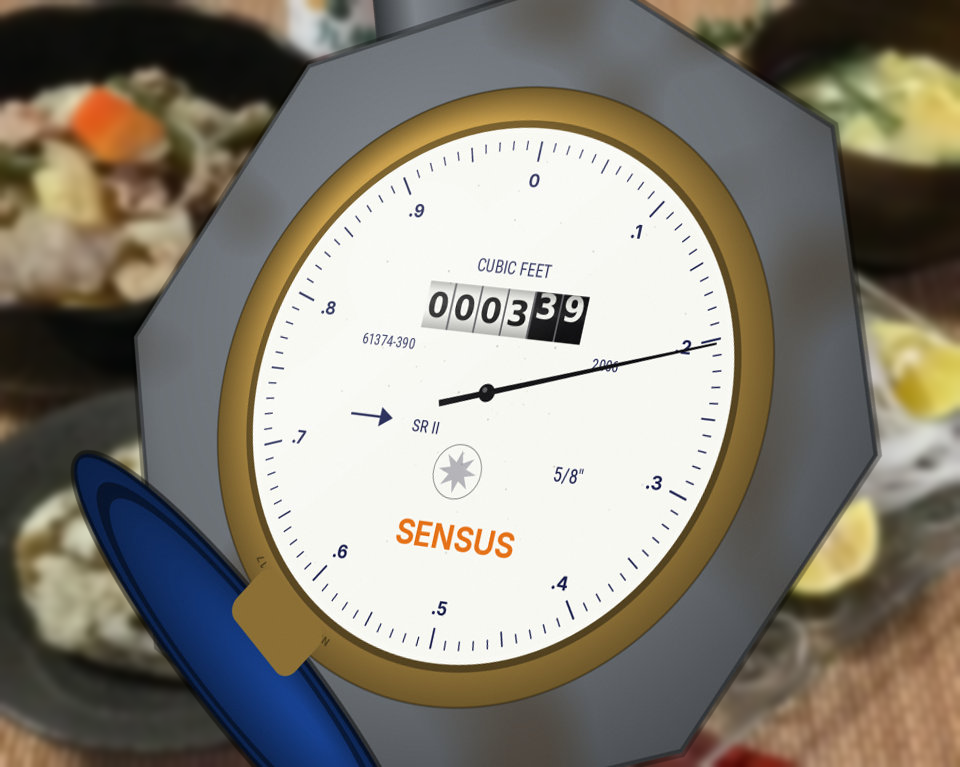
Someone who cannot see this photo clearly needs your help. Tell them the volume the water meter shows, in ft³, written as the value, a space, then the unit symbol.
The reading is 339.20 ft³
